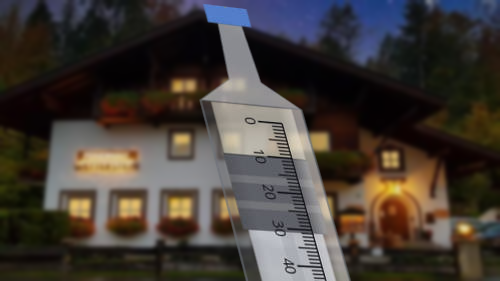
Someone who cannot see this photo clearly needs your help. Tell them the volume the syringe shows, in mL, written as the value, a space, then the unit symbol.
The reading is 10 mL
